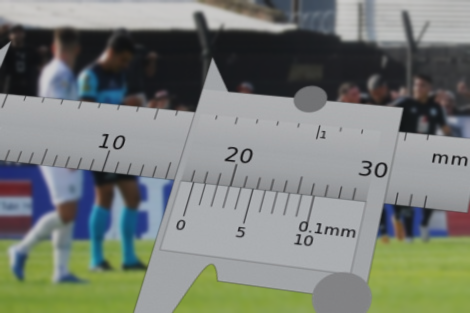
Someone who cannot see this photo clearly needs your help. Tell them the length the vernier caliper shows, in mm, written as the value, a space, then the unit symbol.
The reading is 17.2 mm
